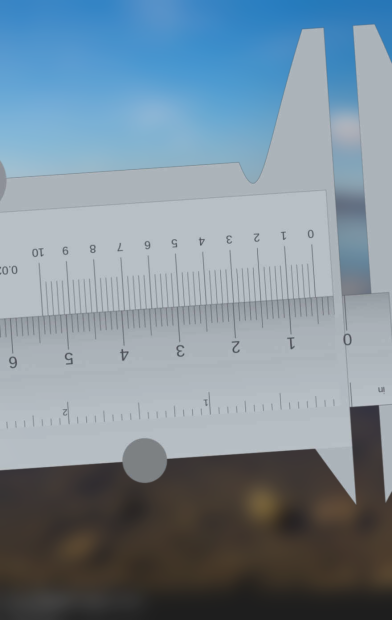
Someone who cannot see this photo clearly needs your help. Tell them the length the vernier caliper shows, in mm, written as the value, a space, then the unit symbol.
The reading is 5.2 mm
